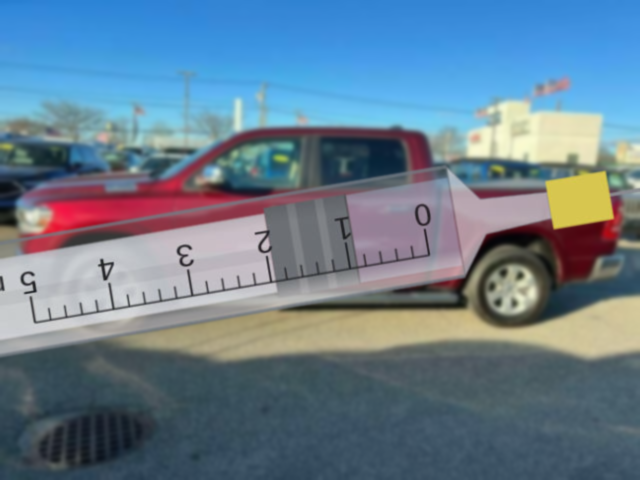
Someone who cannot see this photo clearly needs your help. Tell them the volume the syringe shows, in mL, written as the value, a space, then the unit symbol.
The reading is 0.9 mL
